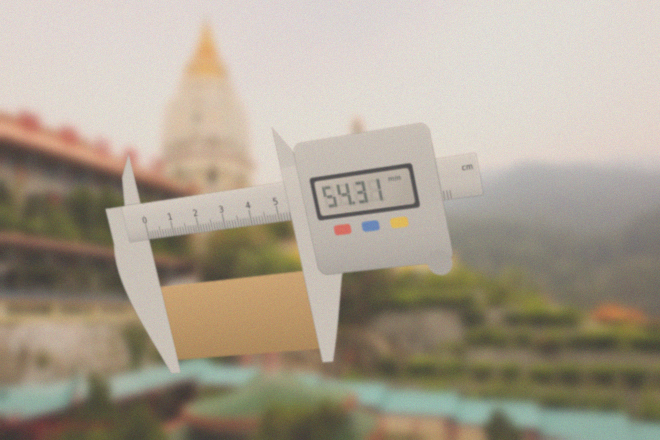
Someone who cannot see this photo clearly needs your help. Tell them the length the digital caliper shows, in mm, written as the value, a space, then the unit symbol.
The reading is 54.31 mm
